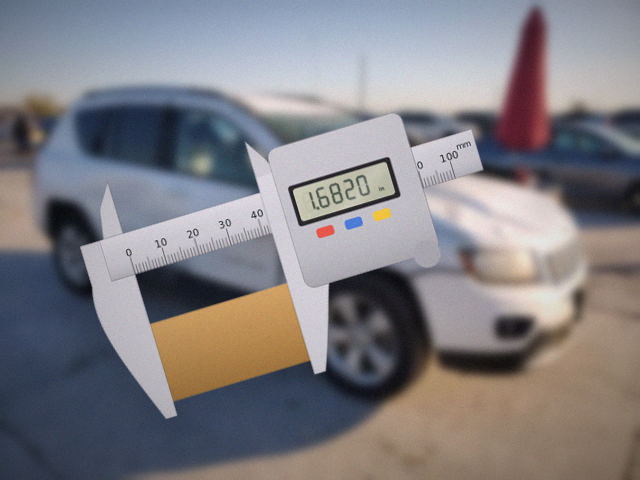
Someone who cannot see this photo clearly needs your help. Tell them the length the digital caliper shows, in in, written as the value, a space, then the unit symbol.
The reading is 1.6820 in
